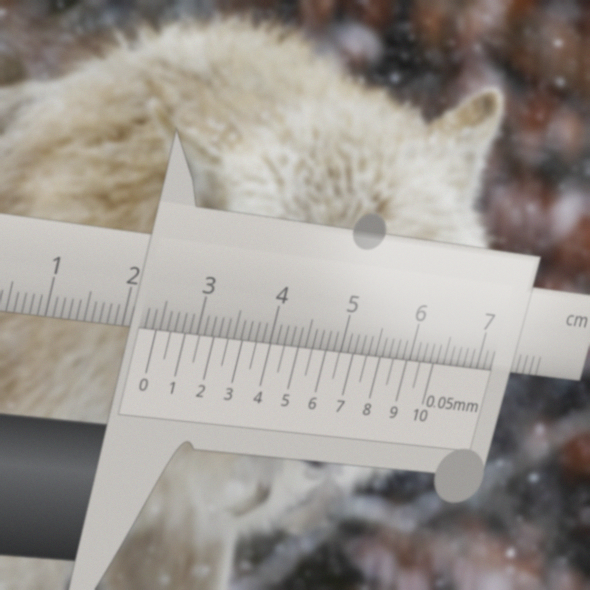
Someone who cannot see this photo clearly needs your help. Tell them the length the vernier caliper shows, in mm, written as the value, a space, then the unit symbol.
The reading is 24.5 mm
